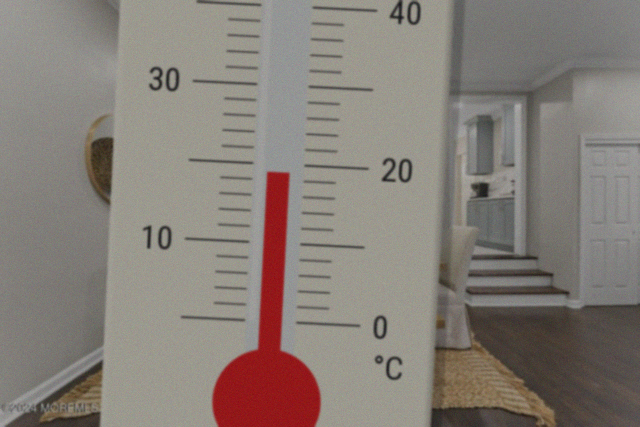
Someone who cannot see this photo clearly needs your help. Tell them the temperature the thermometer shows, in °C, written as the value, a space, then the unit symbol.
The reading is 19 °C
